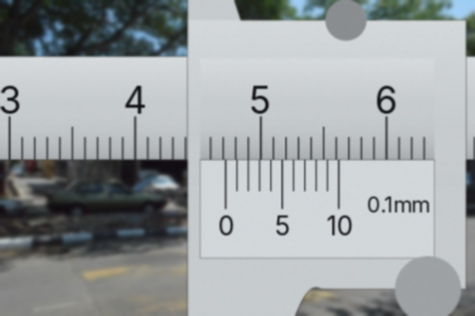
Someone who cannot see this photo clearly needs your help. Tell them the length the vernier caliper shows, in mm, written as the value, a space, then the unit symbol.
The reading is 47.2 mm
